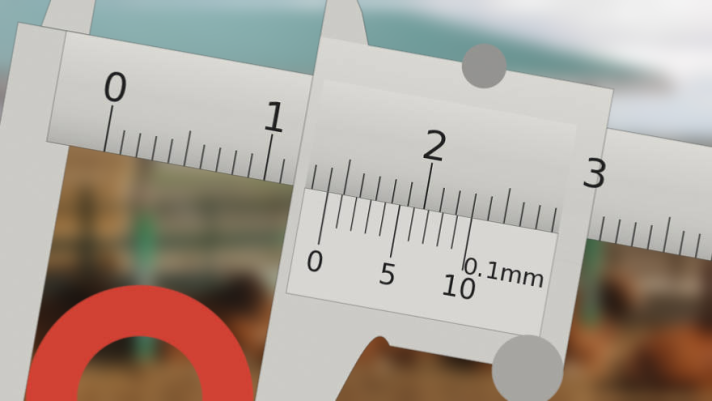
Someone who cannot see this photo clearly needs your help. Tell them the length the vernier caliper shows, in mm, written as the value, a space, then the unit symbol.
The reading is 14.0 mm
